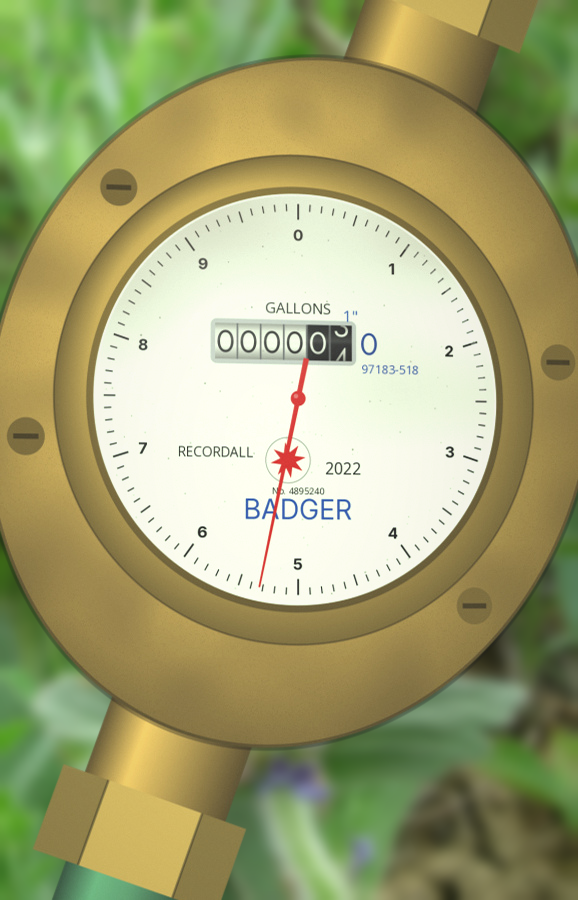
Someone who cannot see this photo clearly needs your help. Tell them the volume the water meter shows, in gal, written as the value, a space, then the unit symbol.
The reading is 35.3 gal
